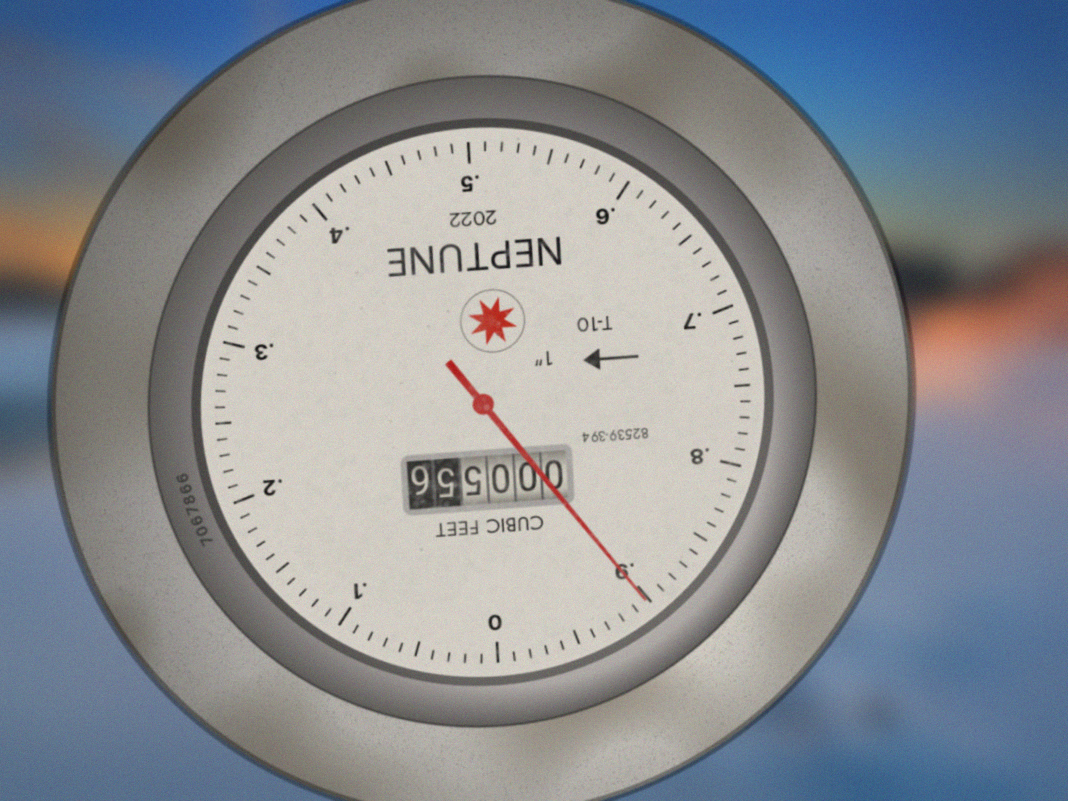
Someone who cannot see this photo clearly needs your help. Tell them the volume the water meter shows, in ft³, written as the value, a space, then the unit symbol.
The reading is 555.90 ft³
